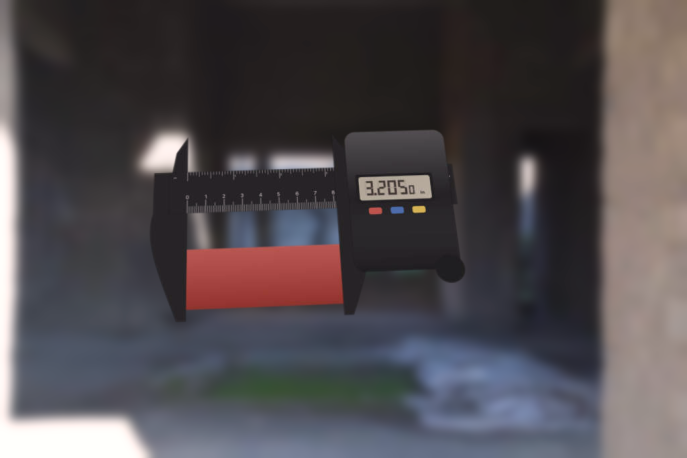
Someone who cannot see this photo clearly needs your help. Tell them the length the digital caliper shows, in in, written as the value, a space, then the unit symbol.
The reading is 3.2050 in
